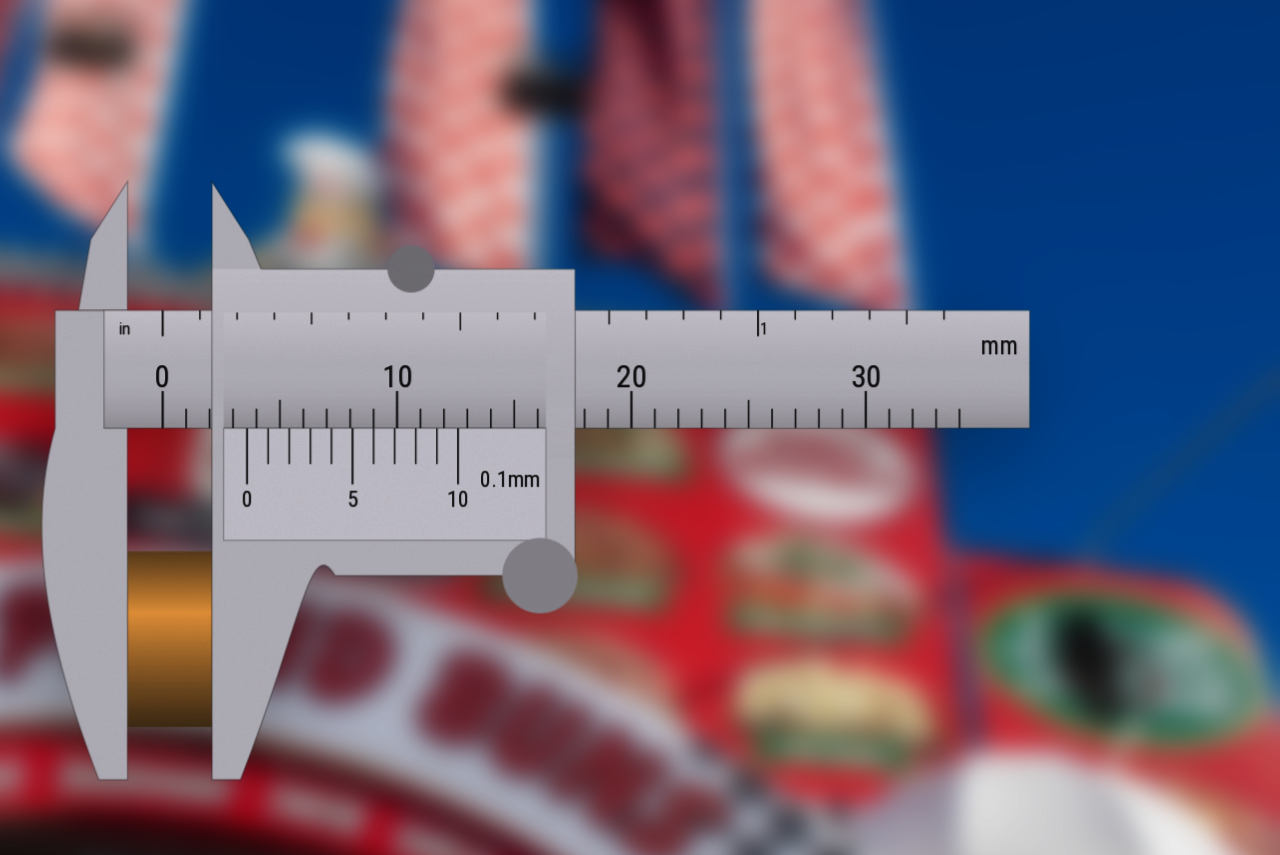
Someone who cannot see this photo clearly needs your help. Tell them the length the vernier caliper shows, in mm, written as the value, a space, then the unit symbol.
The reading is 3.6 mm
